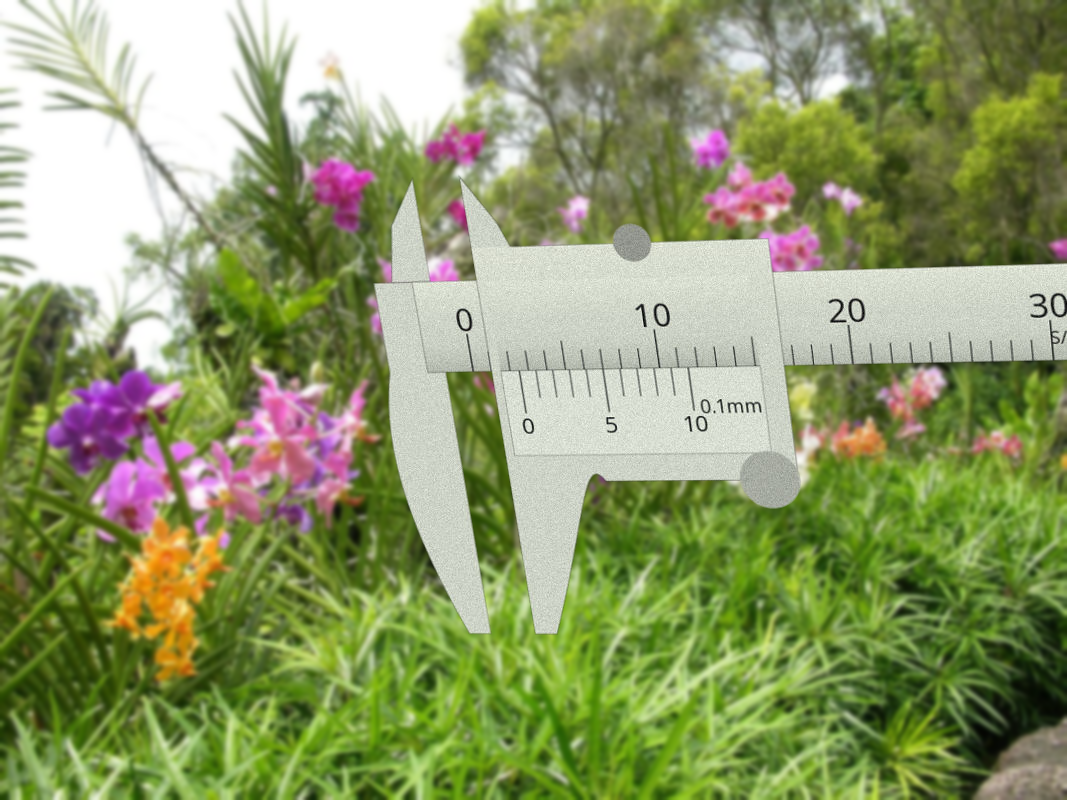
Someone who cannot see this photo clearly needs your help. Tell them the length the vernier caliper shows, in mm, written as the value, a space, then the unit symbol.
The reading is 2.5 mm
